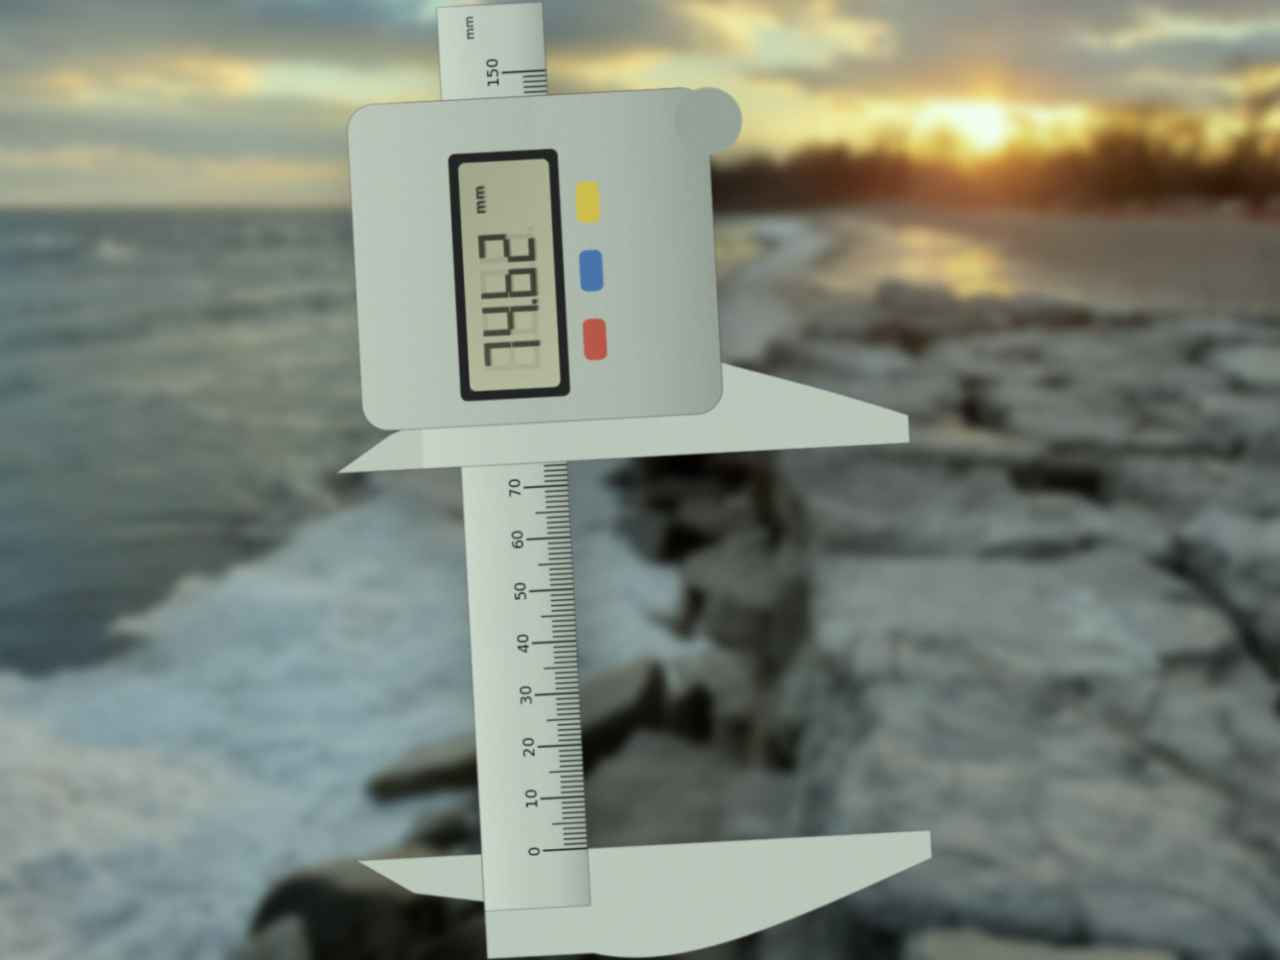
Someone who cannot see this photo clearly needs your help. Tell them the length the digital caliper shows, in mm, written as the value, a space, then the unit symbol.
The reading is 74.62 mm
